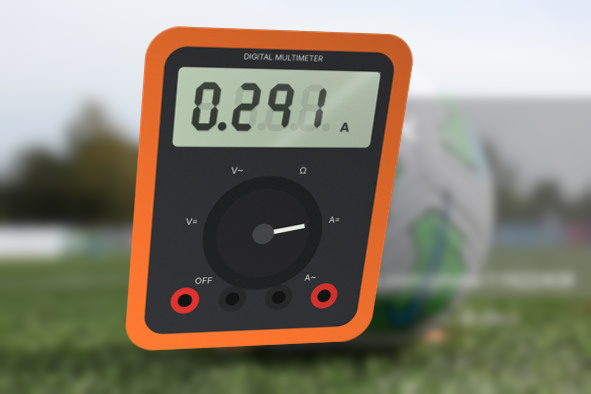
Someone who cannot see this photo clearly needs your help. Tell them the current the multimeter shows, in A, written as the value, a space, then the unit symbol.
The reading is 0.291 A
